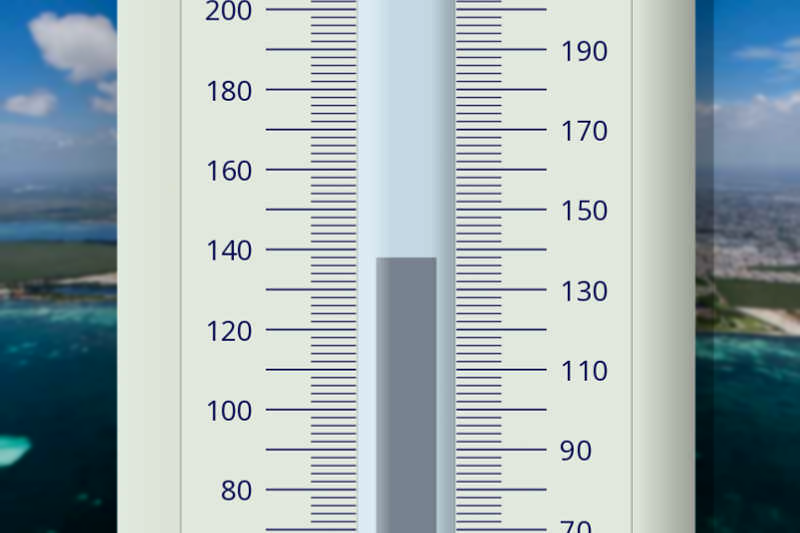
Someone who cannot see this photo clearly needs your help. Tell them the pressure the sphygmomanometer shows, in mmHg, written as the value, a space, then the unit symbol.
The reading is 138 mmHg
